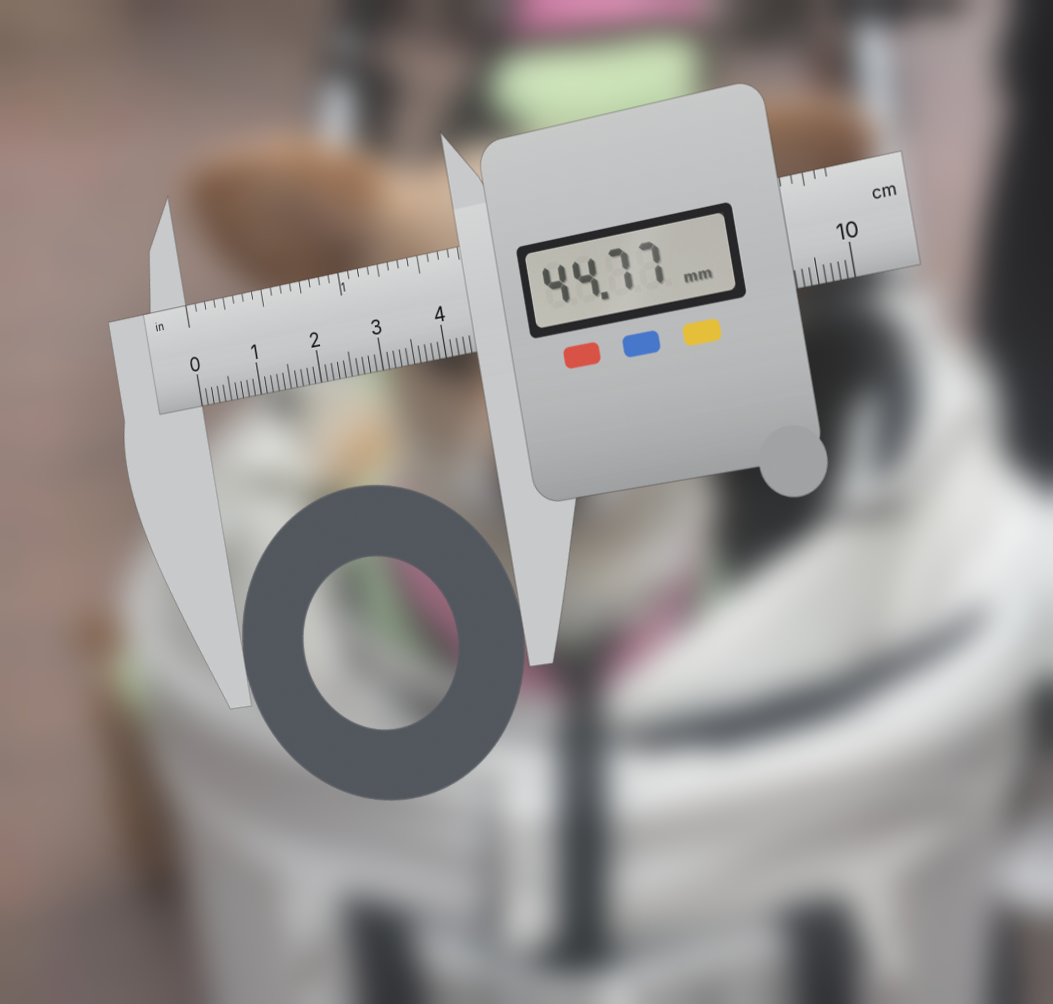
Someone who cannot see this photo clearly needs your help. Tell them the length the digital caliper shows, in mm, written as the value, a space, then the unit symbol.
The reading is 44.77 mm
